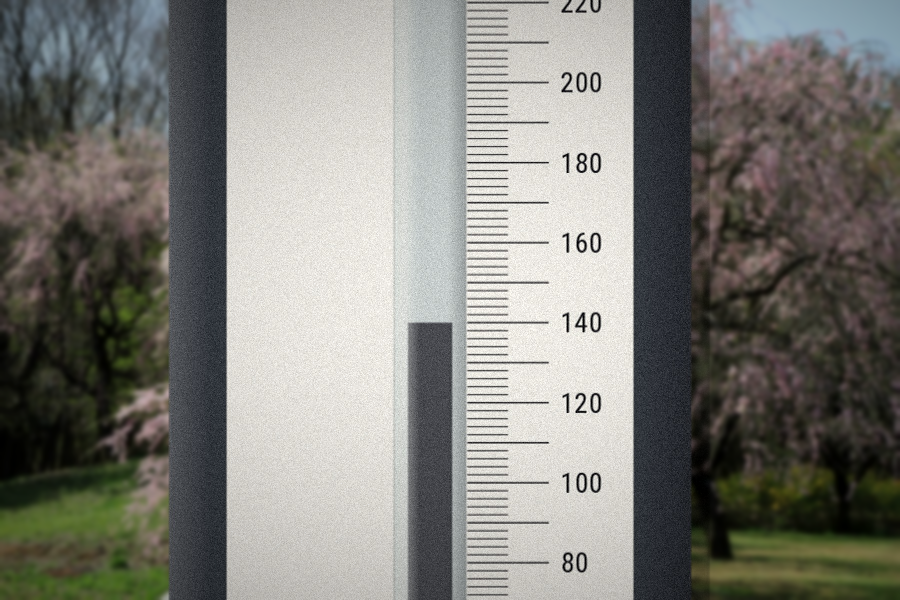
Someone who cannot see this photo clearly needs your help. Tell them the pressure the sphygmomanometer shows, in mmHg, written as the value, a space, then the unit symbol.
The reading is 140 mmHg
